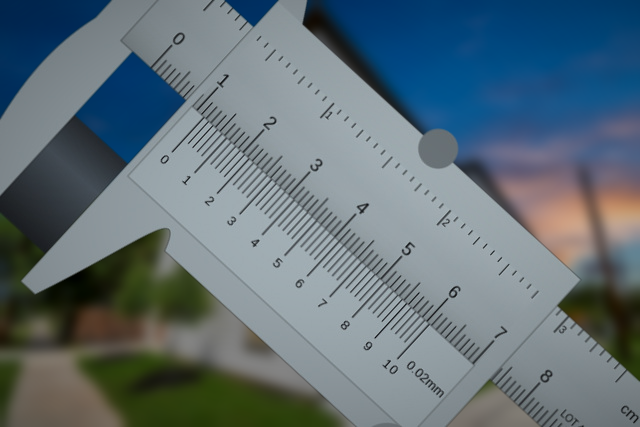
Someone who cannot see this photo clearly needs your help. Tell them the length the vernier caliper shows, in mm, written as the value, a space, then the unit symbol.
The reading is 11.6 mm
